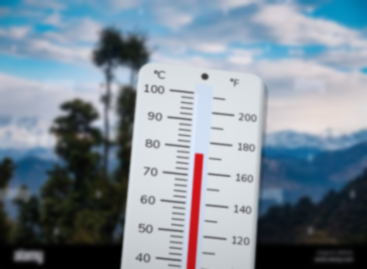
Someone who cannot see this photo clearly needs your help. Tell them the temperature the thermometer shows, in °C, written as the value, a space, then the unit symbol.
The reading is 78 °C
